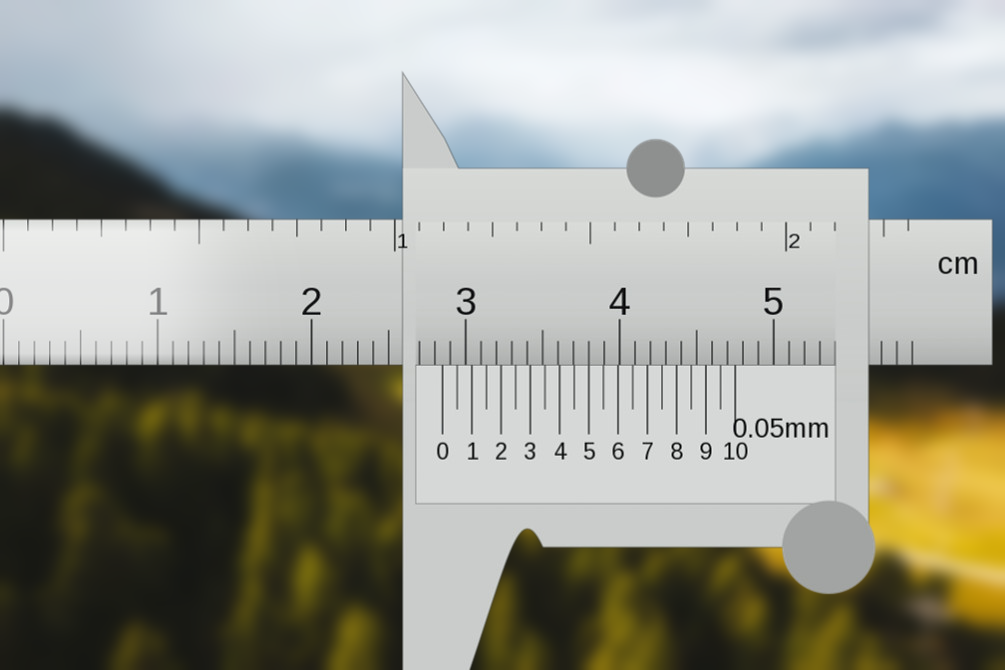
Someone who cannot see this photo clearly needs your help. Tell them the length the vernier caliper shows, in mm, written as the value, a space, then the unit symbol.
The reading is 28.5 mm
